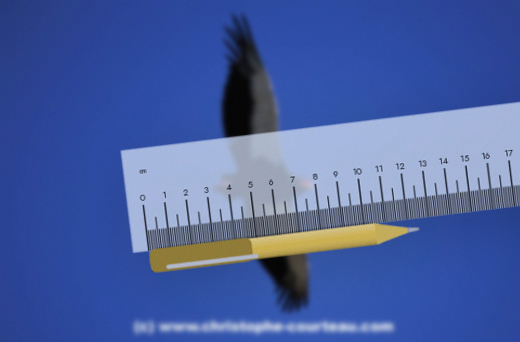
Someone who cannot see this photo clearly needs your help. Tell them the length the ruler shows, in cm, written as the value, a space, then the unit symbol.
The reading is 12.5 cm
